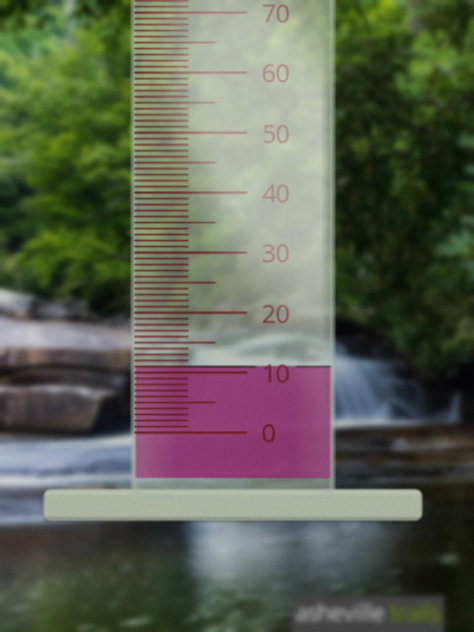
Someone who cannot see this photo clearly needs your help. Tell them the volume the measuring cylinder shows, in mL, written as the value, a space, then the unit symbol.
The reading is 11 mL
